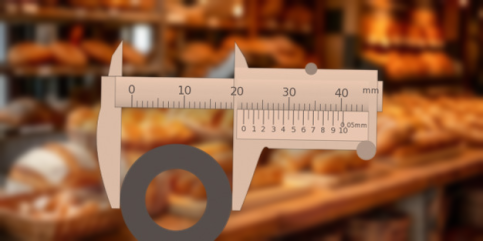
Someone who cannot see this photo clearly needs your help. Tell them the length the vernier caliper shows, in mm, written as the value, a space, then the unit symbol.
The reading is 21.4 mm
